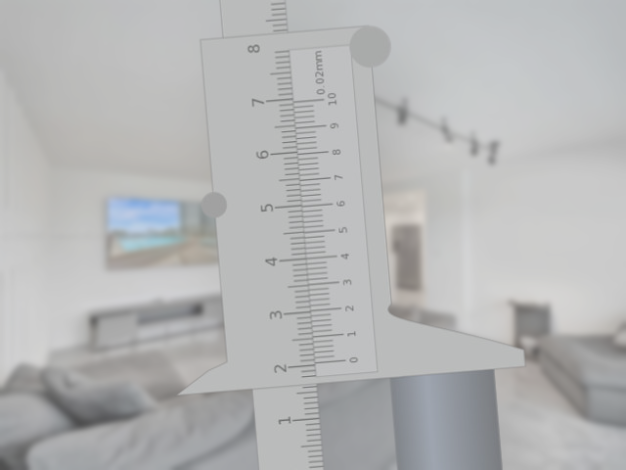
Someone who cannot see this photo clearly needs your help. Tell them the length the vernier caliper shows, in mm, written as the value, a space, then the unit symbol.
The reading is 20.4 mm
